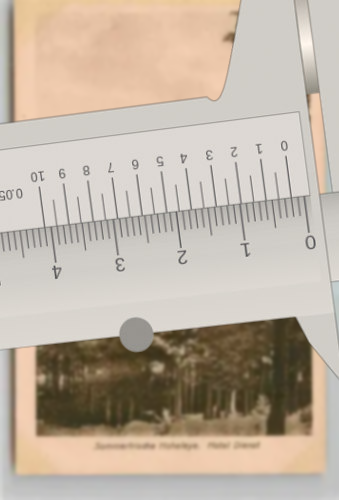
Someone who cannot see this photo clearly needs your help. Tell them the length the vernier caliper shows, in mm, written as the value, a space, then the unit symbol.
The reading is 2.0 mm
